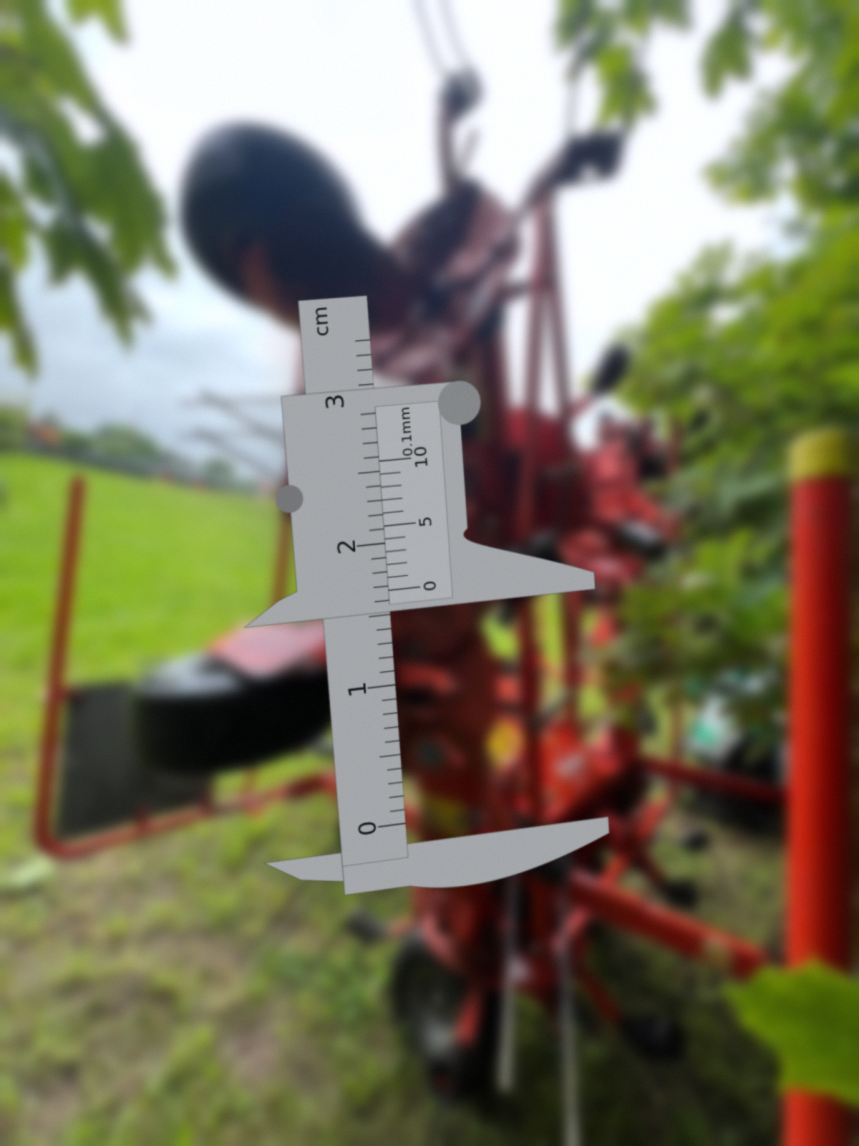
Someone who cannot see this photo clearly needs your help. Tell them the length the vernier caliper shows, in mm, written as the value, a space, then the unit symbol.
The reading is 16.7 mm
